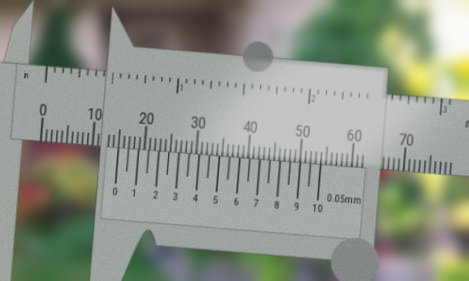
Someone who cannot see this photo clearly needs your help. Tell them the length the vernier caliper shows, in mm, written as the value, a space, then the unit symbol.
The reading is 15.0 mm
